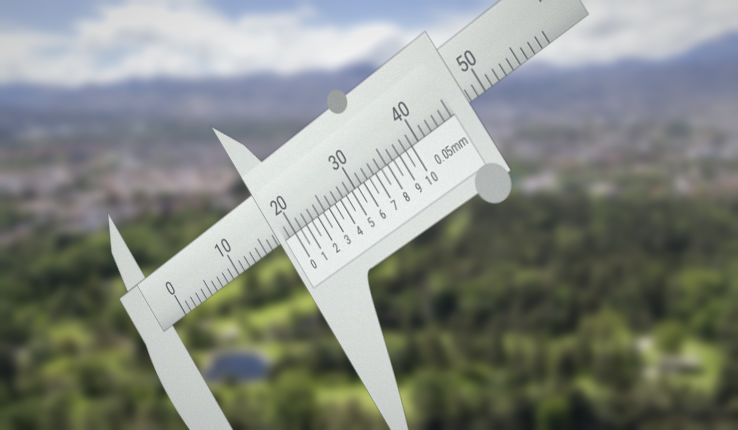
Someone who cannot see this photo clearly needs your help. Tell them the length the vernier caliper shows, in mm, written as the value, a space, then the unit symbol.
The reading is 20.0 mm
